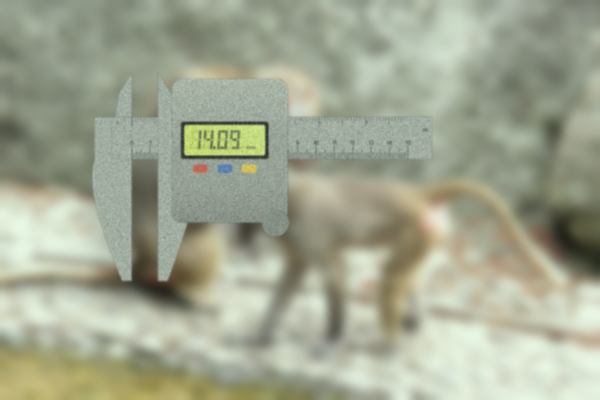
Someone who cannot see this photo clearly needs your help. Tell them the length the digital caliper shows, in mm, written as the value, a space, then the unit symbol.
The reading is 14.09 mm
